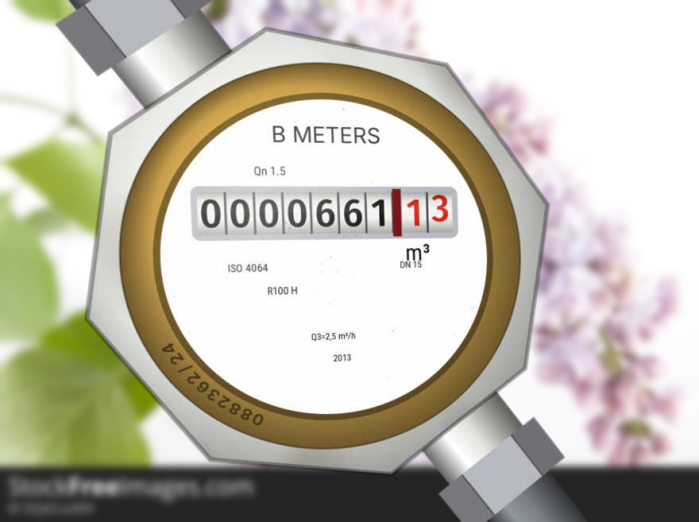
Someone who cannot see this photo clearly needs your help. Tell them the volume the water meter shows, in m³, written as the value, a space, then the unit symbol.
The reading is 661.13 m³
